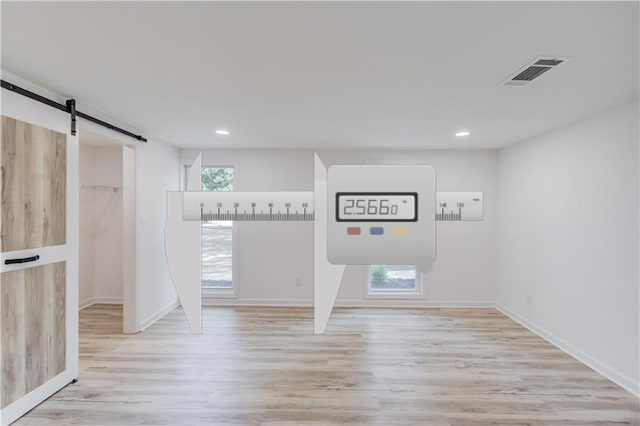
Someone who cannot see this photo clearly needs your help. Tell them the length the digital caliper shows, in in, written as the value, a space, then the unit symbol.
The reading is 2.5660 in
